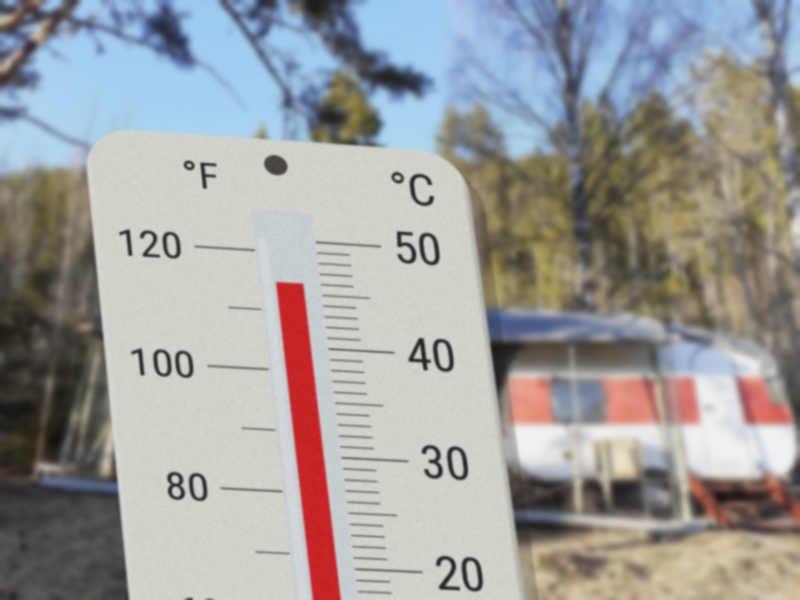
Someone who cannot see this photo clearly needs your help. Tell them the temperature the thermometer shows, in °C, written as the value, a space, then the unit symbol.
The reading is 46 °C
